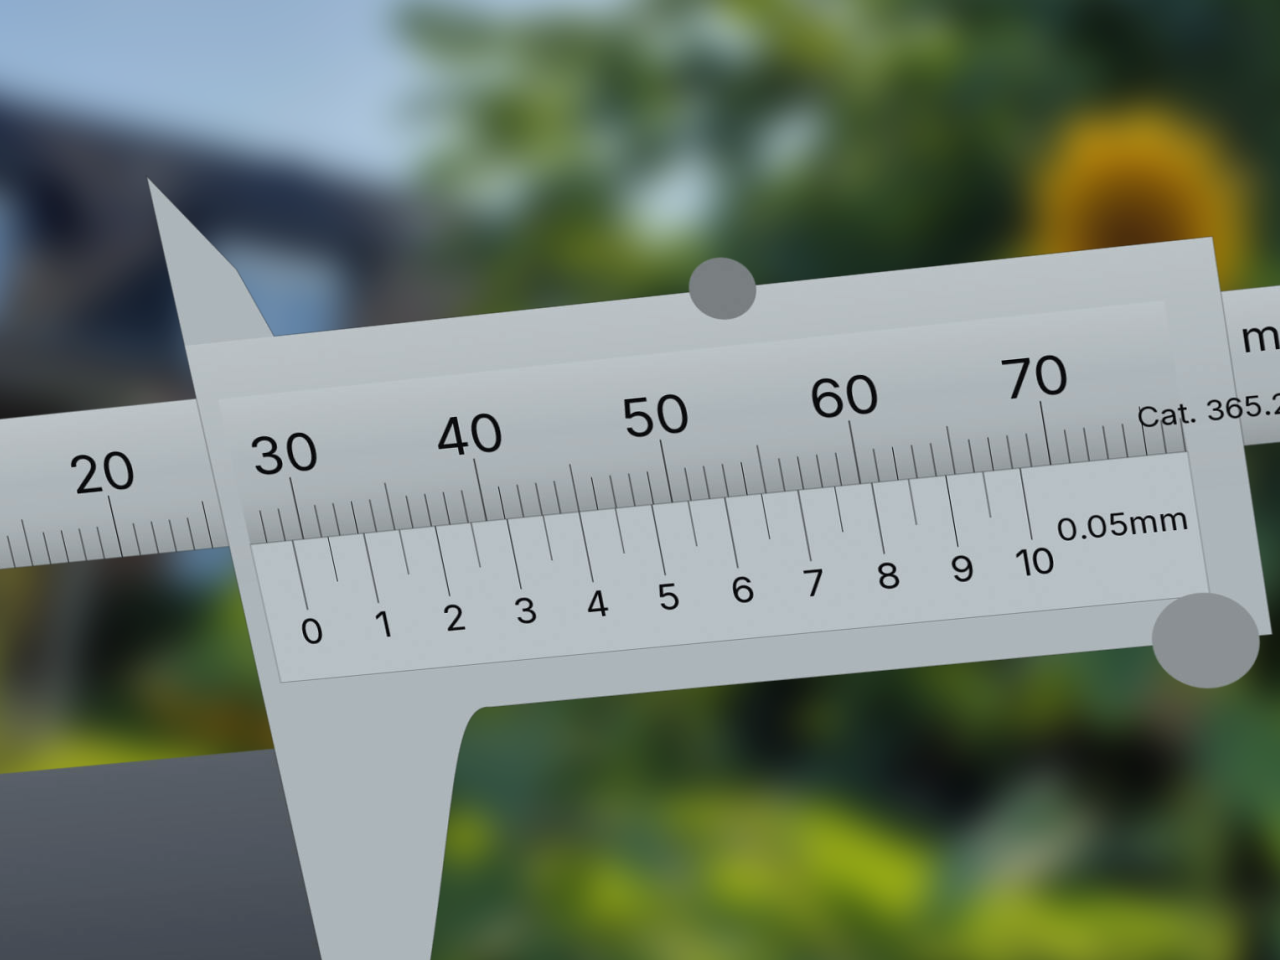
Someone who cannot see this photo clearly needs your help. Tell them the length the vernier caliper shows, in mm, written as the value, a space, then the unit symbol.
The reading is 29.4 mm
